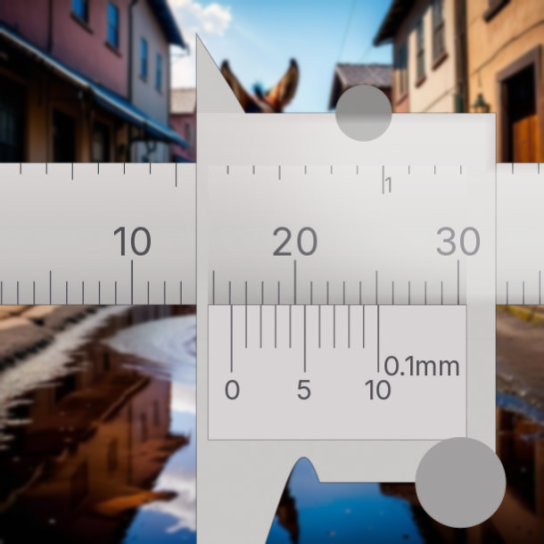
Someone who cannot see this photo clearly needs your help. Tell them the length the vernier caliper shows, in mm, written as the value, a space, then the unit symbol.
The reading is 16.1 mm
